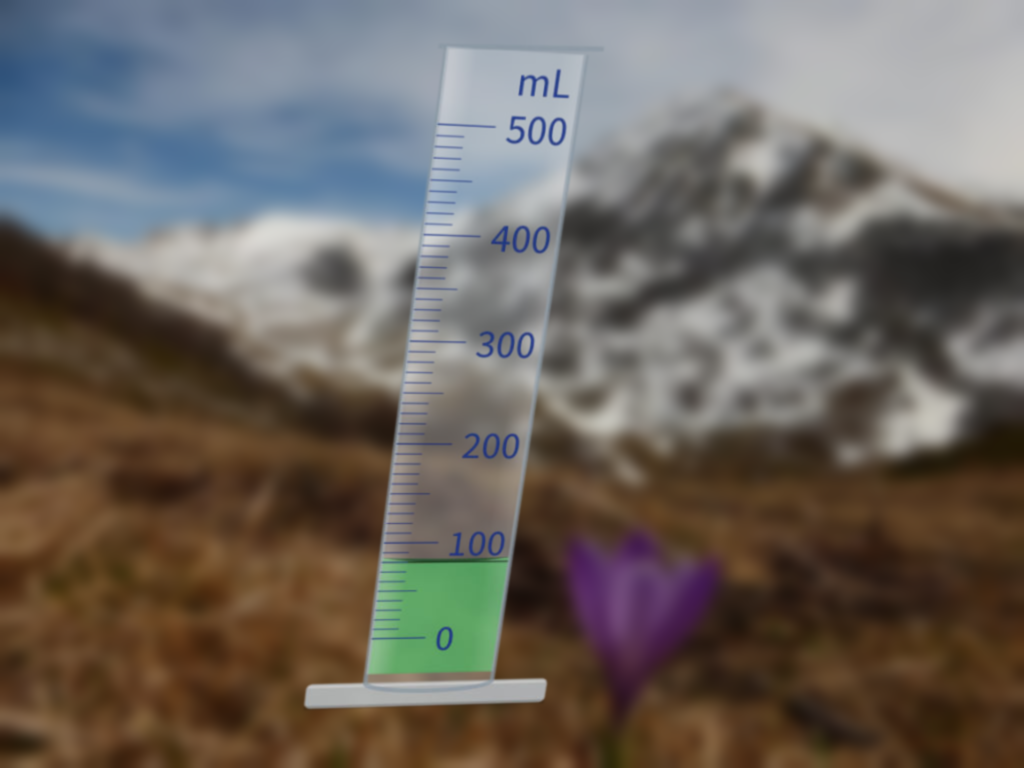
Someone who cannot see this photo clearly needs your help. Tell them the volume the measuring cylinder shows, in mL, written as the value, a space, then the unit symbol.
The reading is 80 mL
